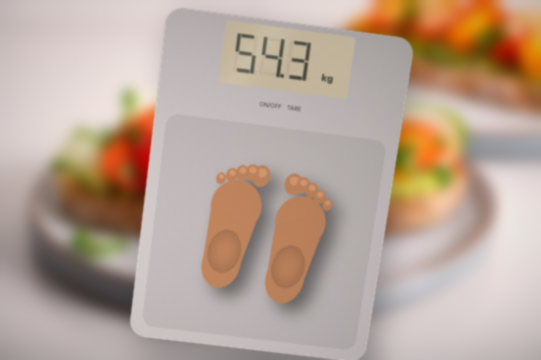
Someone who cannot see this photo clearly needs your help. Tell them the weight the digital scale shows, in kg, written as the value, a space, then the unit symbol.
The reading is 54.3 kg
